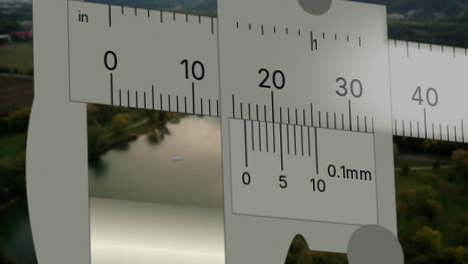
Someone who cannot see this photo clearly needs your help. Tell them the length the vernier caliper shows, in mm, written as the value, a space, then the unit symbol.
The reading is 16.4 mm
